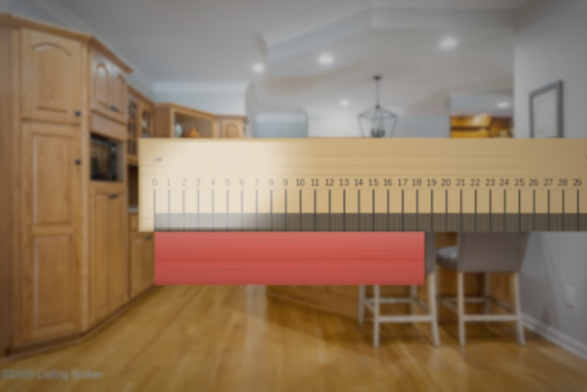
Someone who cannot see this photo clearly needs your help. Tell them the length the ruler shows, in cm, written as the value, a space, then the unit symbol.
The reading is 18.5 cm
